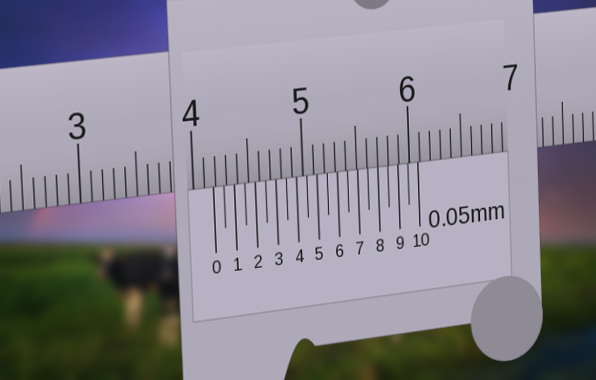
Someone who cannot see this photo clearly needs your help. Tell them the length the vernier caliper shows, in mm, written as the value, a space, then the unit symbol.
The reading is 41.8 mm
